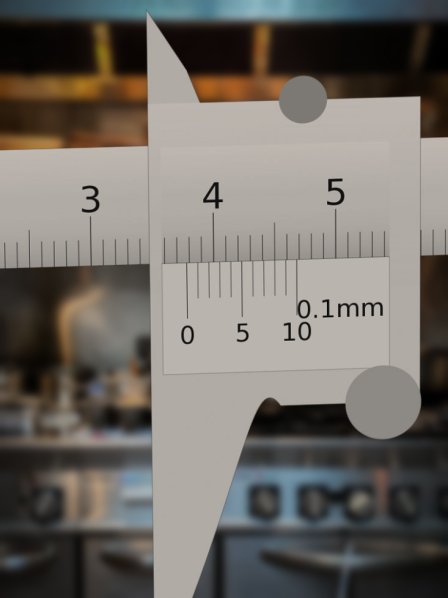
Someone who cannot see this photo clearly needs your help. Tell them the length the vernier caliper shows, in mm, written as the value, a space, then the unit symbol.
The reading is 37.8 mm
